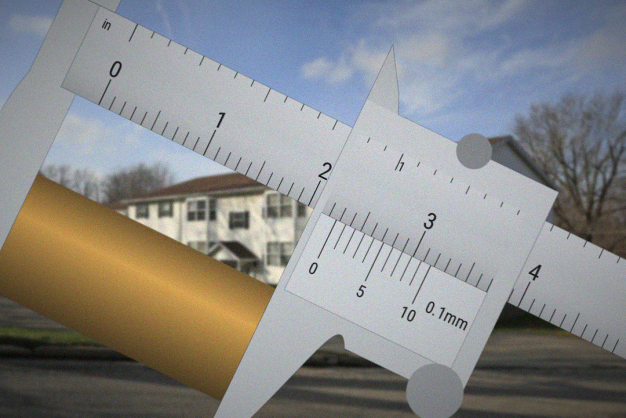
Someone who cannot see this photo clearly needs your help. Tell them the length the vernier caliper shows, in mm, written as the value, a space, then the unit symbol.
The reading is 22.7 mm
